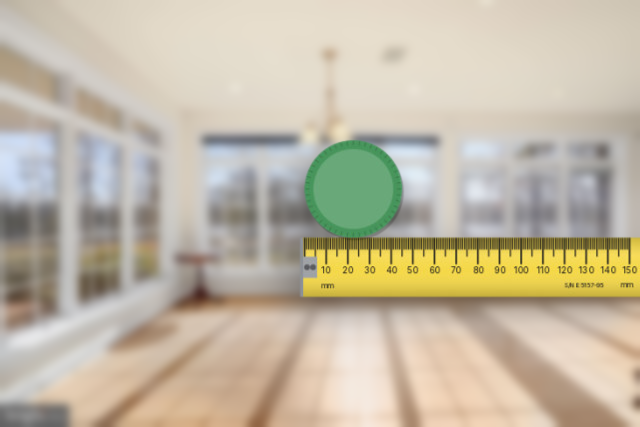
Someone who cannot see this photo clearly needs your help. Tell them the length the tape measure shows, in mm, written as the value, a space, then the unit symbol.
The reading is 45 mm
